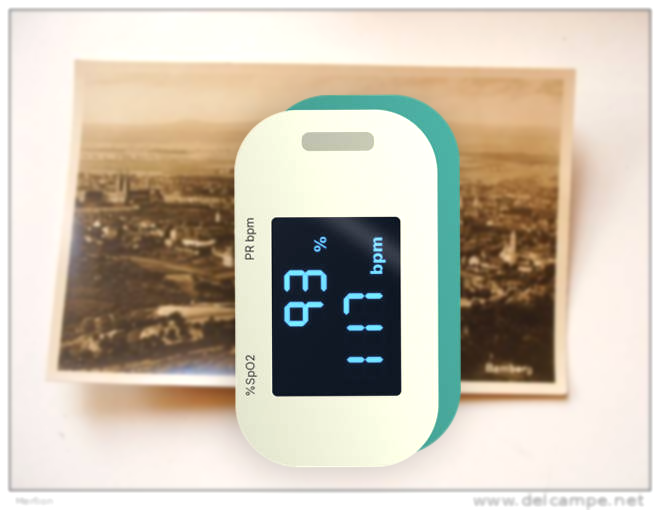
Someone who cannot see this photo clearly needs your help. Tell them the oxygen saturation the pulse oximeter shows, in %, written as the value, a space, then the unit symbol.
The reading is 93 %
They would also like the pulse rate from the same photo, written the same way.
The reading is 117 bpm
